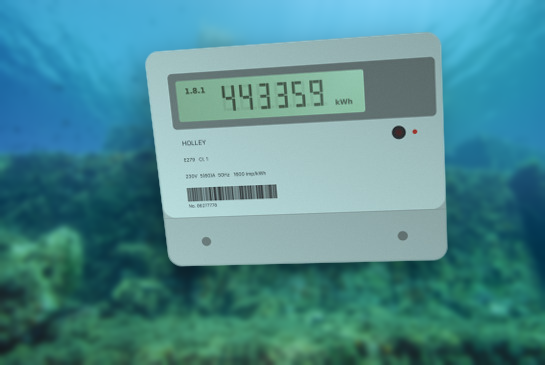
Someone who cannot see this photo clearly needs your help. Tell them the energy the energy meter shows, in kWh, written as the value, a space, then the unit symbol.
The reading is 443359 kWh
